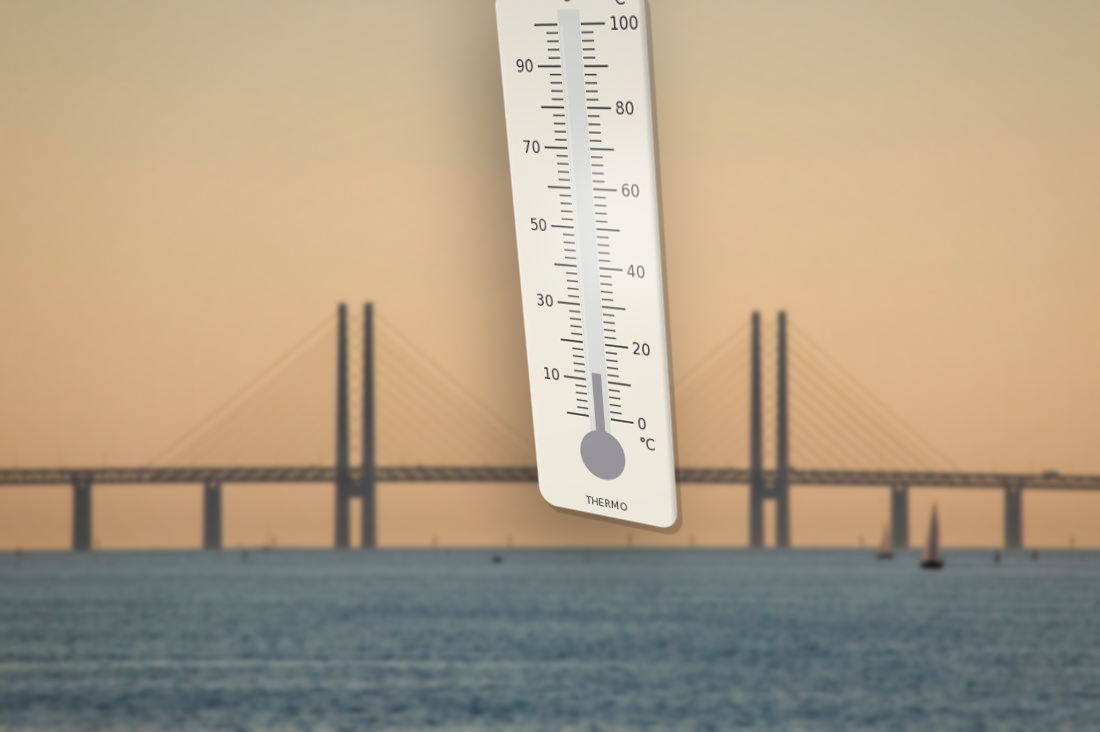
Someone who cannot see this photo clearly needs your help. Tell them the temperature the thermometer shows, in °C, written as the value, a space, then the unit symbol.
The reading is 12 °C
